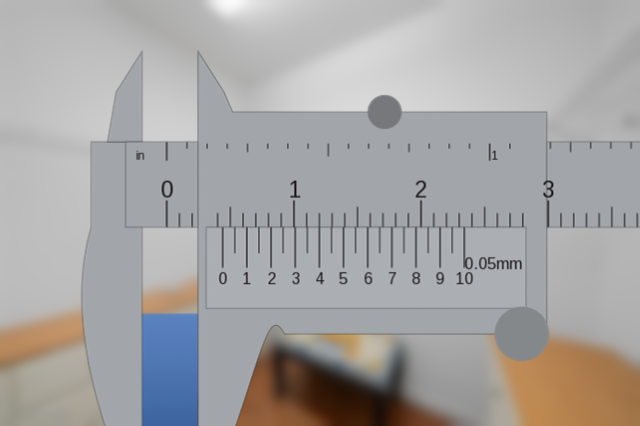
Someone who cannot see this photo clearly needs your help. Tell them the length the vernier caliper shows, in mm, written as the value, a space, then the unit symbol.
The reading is 4.4 mm
